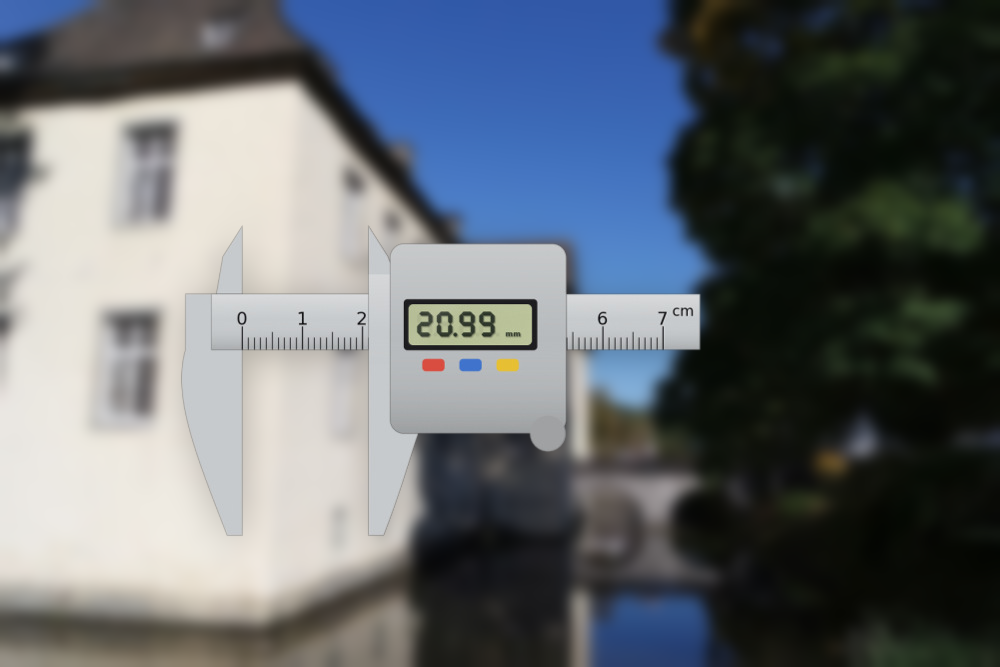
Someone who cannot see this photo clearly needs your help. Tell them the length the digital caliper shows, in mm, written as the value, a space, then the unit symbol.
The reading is 20.99 mm
